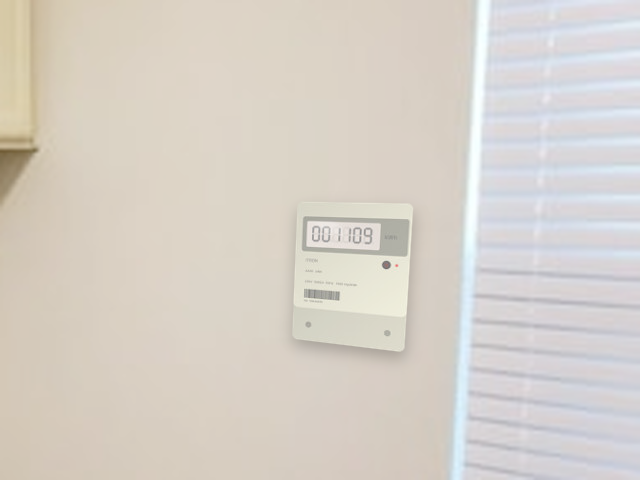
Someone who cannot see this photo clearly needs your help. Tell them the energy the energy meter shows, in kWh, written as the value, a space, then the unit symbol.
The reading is 1109 kWh
